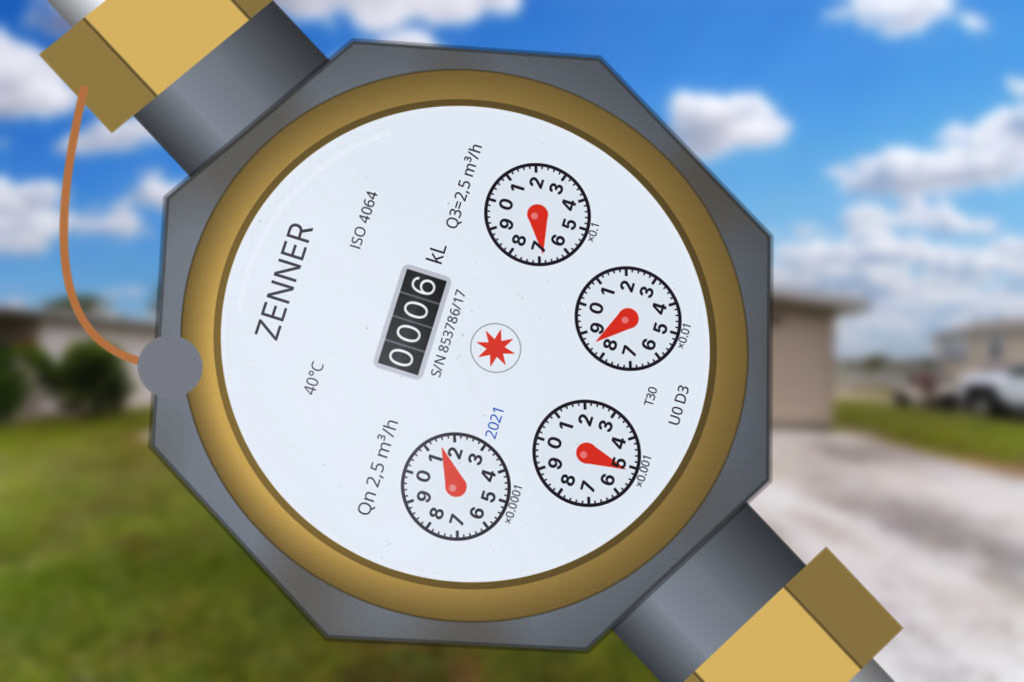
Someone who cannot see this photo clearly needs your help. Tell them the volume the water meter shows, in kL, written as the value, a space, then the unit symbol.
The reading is 6.6851 kL
